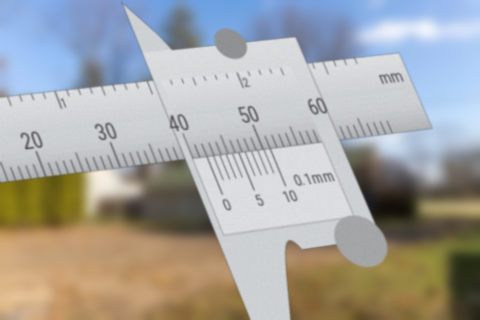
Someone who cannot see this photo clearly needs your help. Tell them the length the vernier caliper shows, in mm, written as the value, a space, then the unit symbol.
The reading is 42.0 mm
